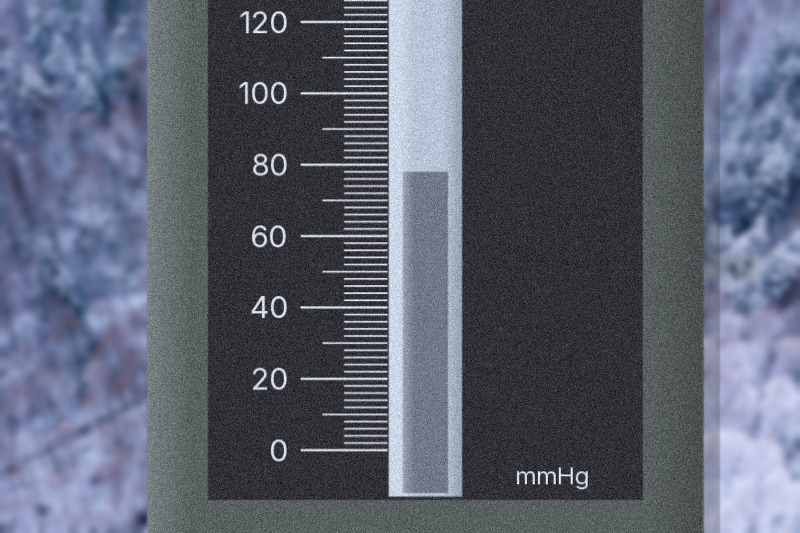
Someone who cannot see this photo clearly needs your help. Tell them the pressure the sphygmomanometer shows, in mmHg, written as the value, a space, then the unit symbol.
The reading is 78 mmHg
